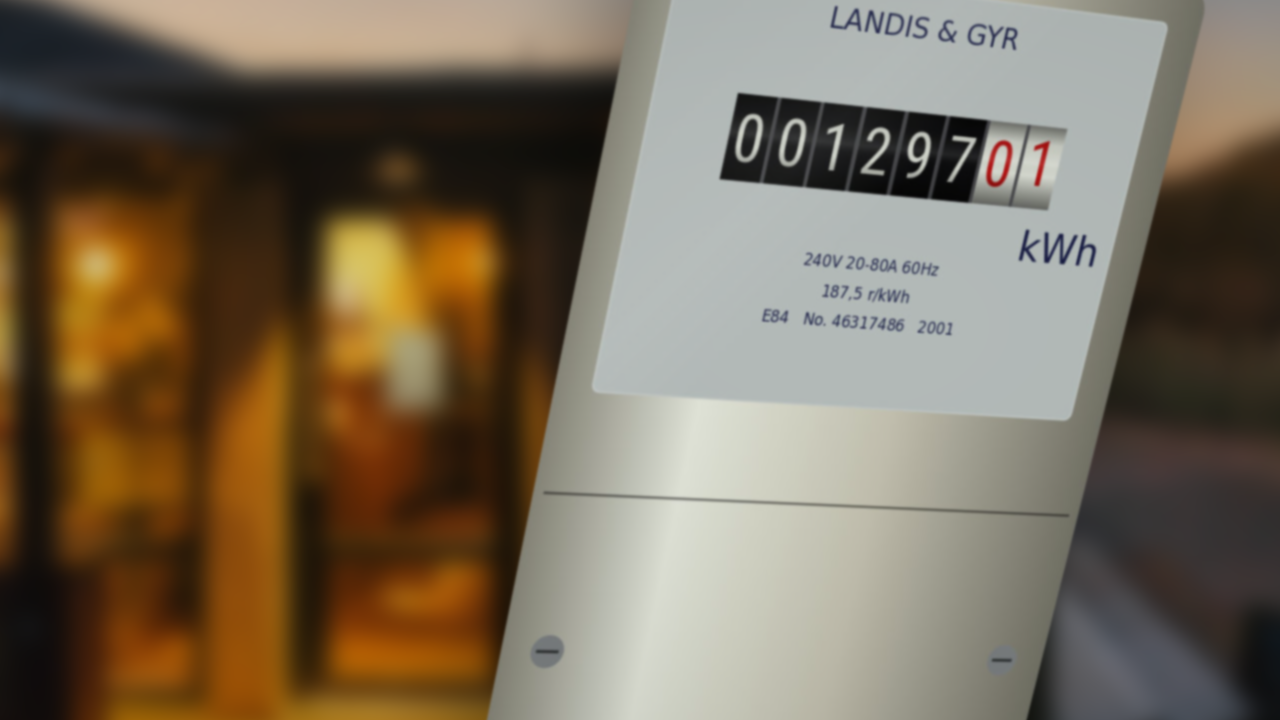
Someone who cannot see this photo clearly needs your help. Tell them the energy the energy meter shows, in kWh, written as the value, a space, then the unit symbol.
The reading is 1297.01 kWh
